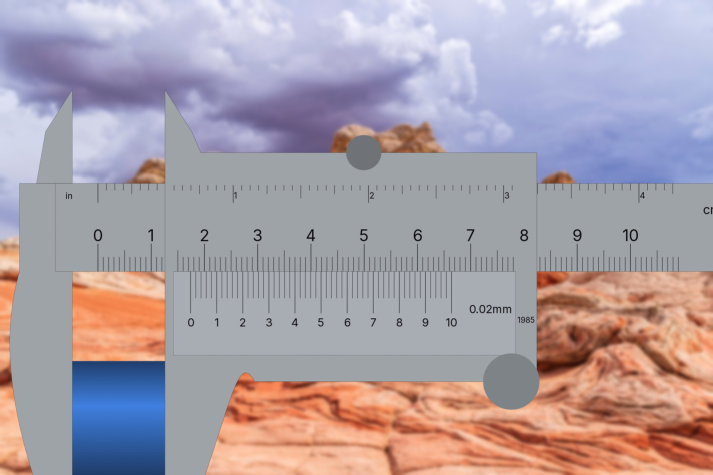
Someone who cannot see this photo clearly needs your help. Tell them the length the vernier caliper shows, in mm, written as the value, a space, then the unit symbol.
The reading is 17.4 mm
